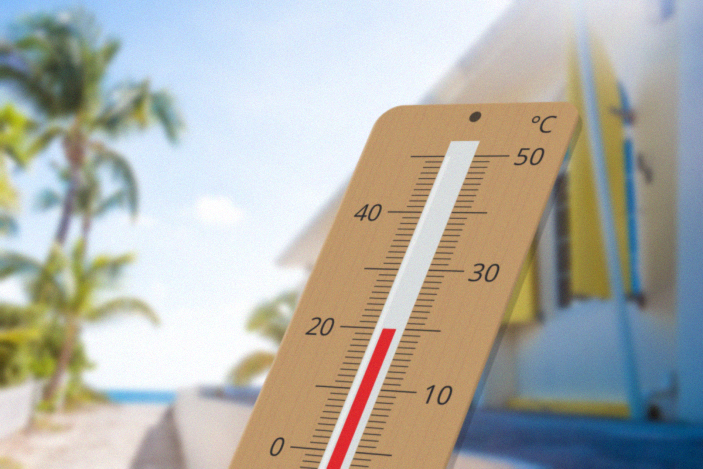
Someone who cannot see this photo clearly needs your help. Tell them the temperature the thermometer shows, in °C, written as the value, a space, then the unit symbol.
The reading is 20 °C
